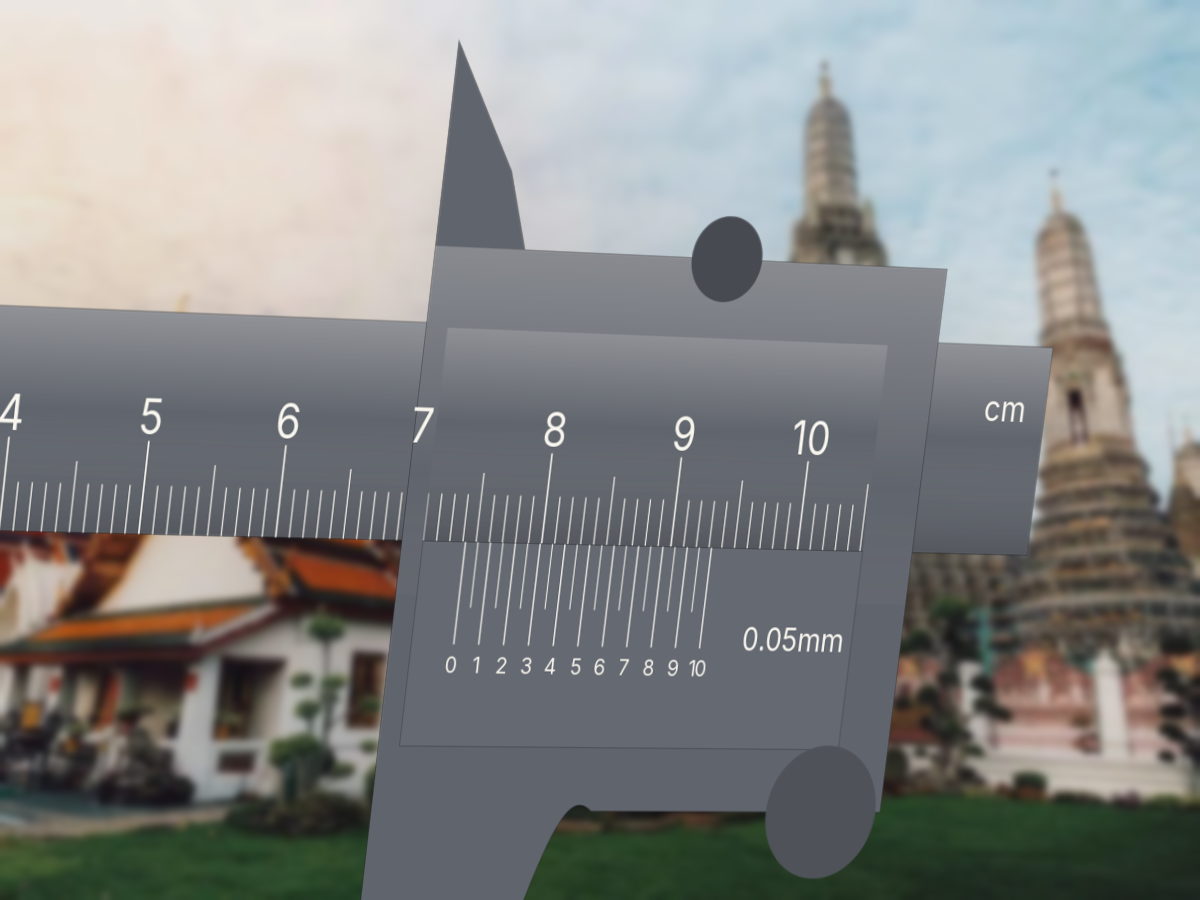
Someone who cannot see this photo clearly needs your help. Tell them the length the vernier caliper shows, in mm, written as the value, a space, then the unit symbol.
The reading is 74.2 mm
